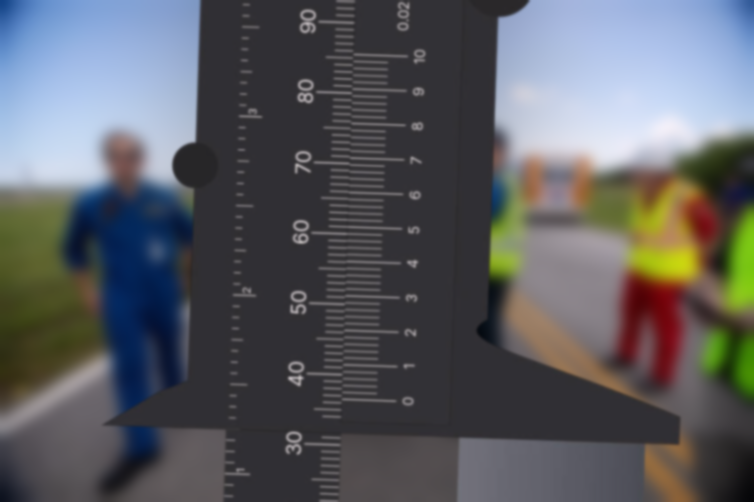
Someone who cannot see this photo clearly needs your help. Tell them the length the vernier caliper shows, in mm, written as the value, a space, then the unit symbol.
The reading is 36.5 mm
